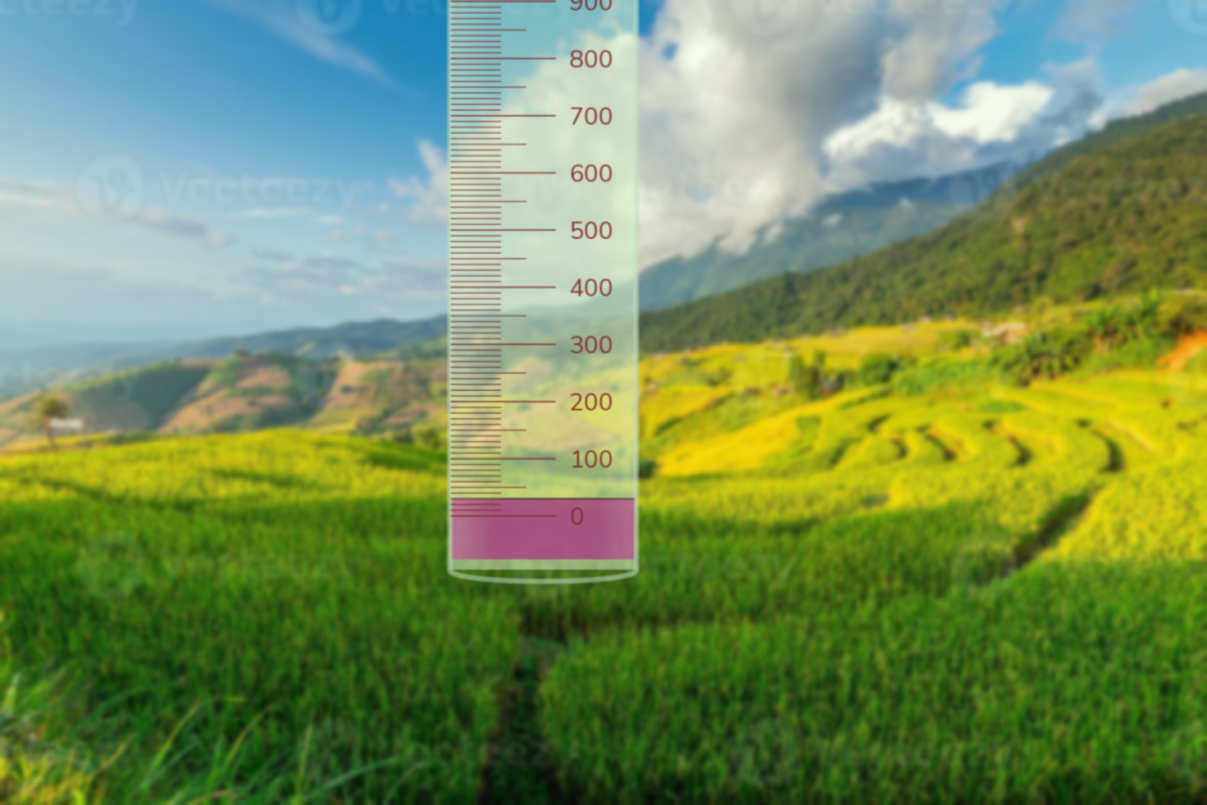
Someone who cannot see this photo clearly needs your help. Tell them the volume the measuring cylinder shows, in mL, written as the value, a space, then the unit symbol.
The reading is 30 mL
